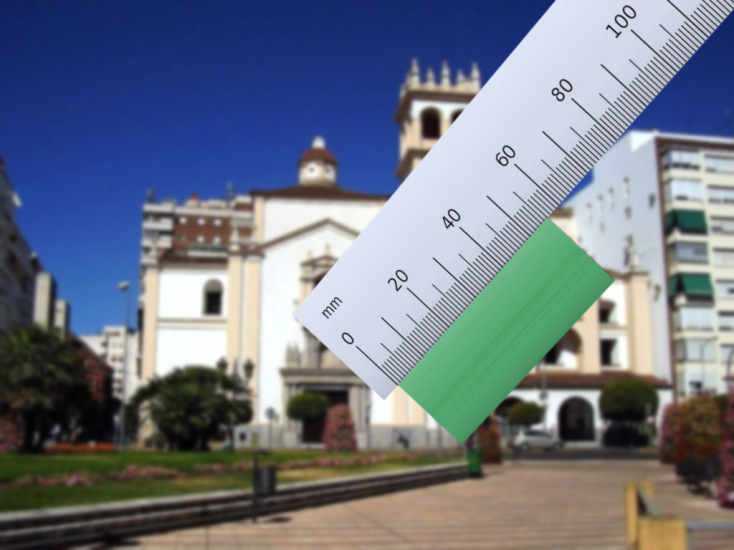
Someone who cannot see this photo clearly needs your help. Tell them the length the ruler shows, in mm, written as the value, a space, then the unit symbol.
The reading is 56 mm
